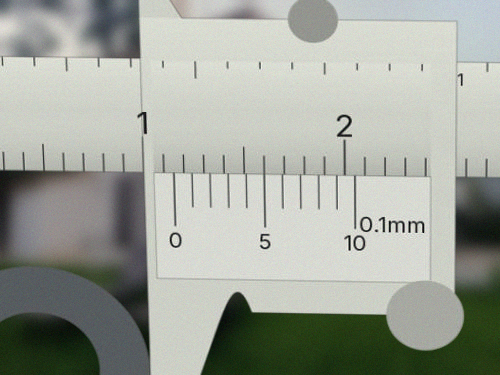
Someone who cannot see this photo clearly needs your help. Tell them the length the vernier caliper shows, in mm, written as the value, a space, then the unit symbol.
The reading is 11.5 mm
